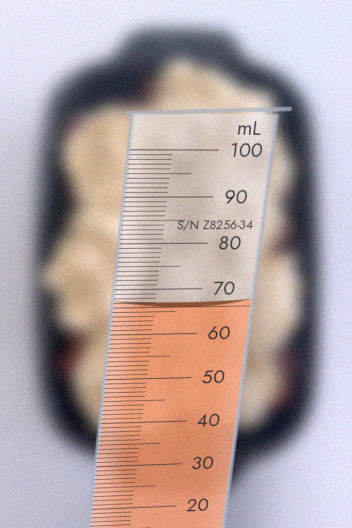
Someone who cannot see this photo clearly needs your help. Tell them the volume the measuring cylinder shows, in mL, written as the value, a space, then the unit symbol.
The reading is 66 mL
